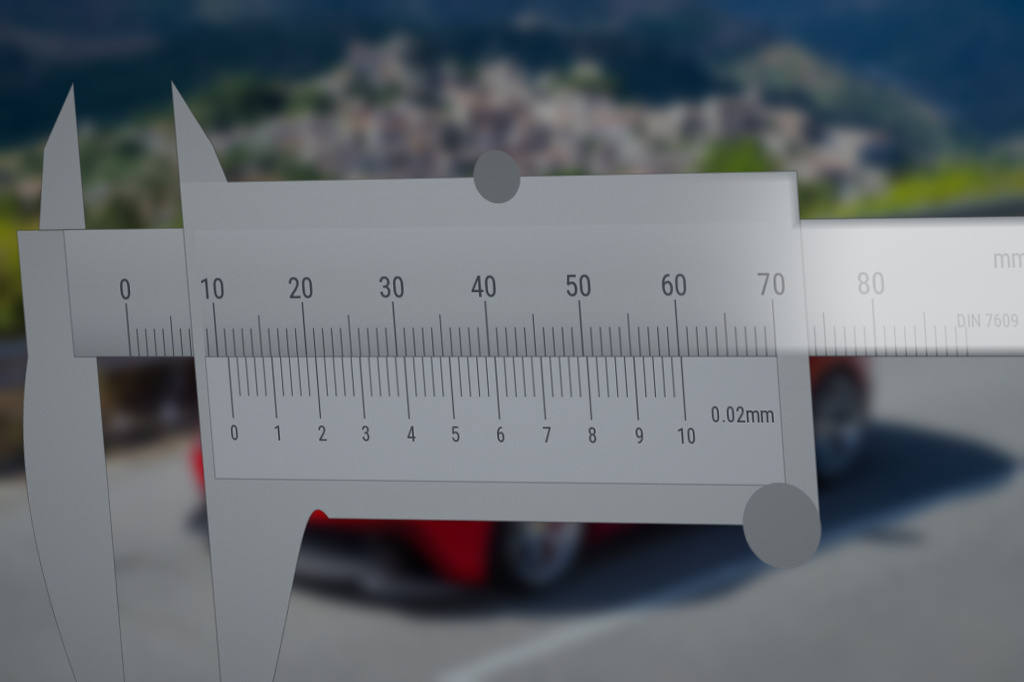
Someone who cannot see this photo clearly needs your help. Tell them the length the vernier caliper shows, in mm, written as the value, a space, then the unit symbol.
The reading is 11.2 mm
